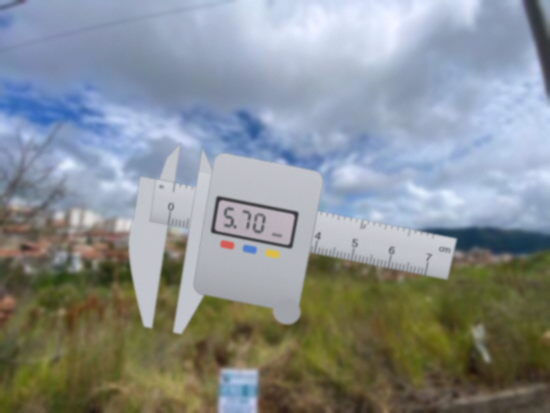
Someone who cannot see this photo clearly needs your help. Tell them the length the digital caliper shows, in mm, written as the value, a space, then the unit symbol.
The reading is 5.70 mm
